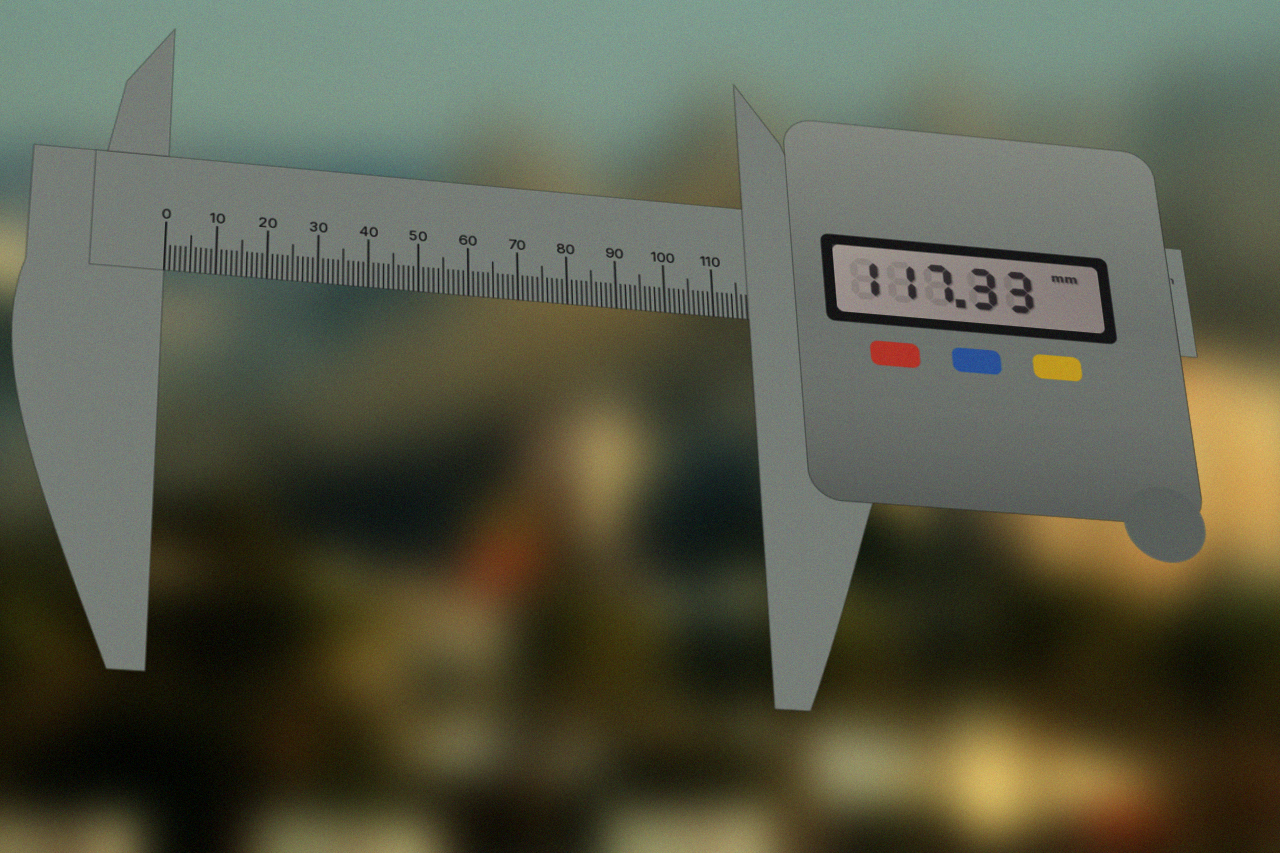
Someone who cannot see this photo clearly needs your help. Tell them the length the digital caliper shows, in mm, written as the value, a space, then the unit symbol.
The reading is 117.33 mm
